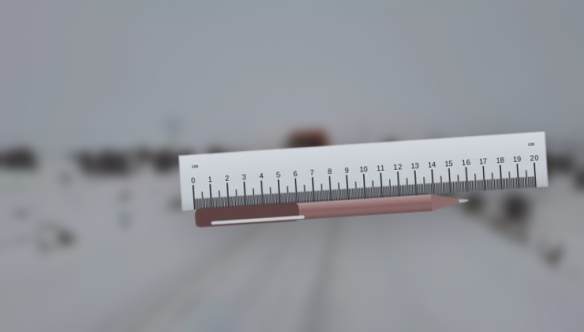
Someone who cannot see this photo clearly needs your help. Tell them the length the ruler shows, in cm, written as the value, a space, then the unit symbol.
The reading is 16 cm
